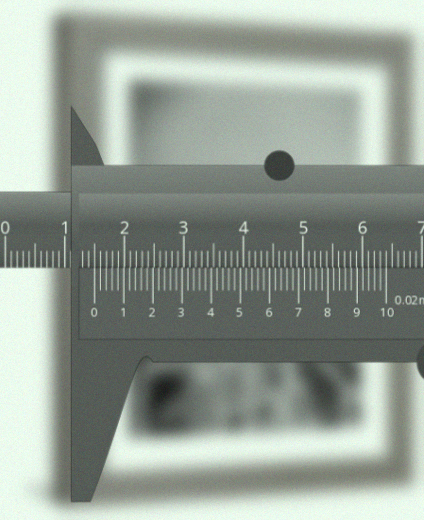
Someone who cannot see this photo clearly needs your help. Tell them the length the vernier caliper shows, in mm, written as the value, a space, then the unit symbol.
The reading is 15.0 mm
